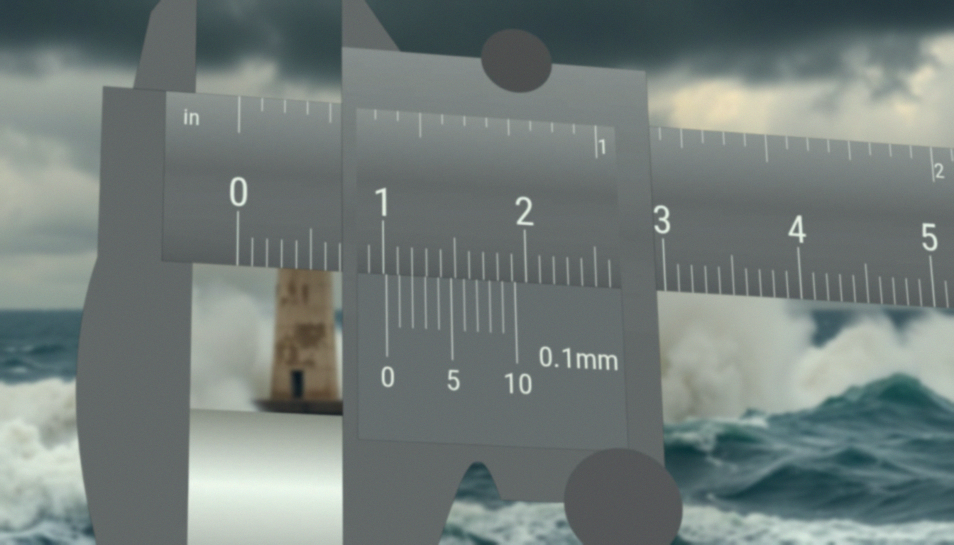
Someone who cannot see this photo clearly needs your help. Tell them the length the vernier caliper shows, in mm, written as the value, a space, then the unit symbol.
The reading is 10.2 mm
